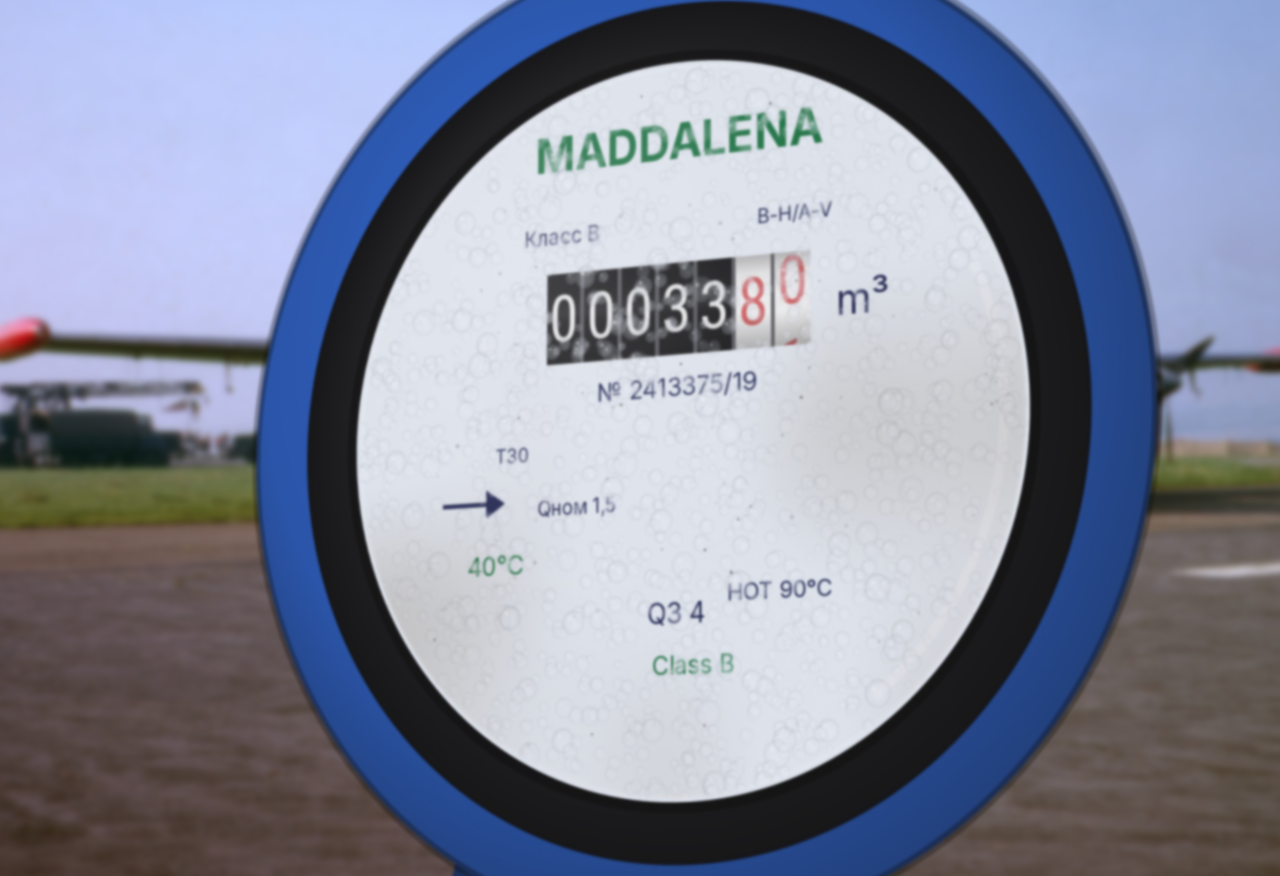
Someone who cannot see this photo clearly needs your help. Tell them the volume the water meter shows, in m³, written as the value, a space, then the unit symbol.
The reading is 33.80 m³
